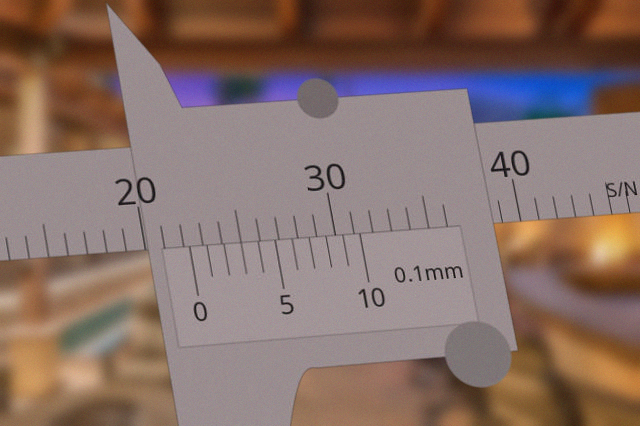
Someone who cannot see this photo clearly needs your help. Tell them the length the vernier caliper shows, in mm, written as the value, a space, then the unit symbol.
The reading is 22.3 mm
